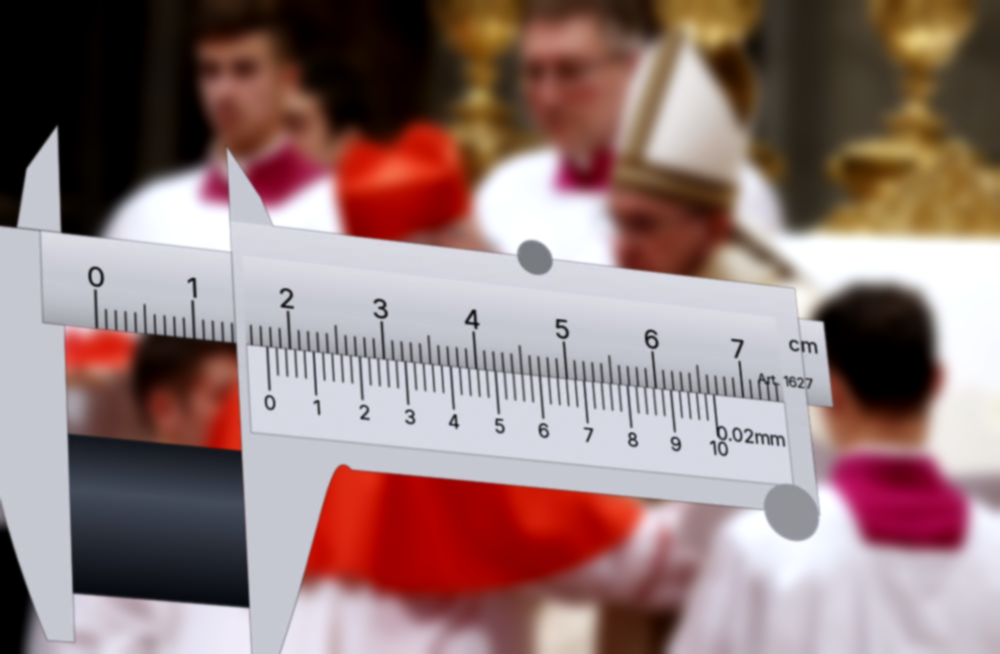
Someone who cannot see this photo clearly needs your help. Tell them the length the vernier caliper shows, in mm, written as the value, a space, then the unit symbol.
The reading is 17.6 mm
